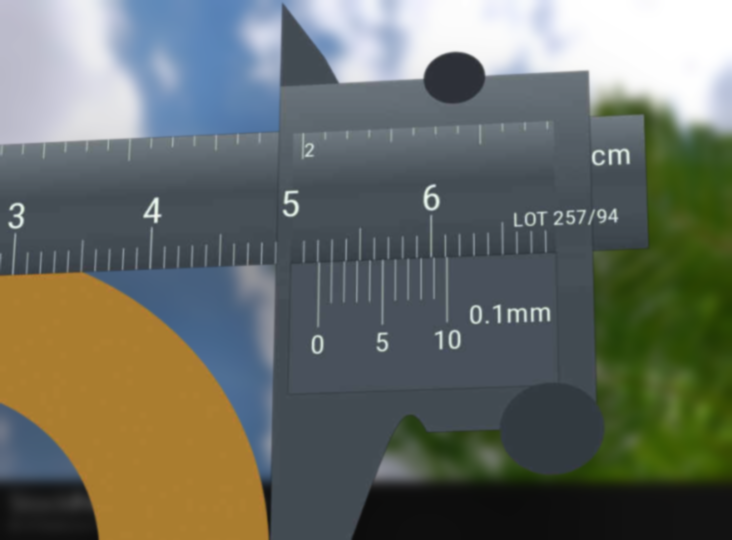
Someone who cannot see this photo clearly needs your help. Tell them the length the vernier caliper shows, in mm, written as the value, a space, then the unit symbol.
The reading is 52.1 mm
